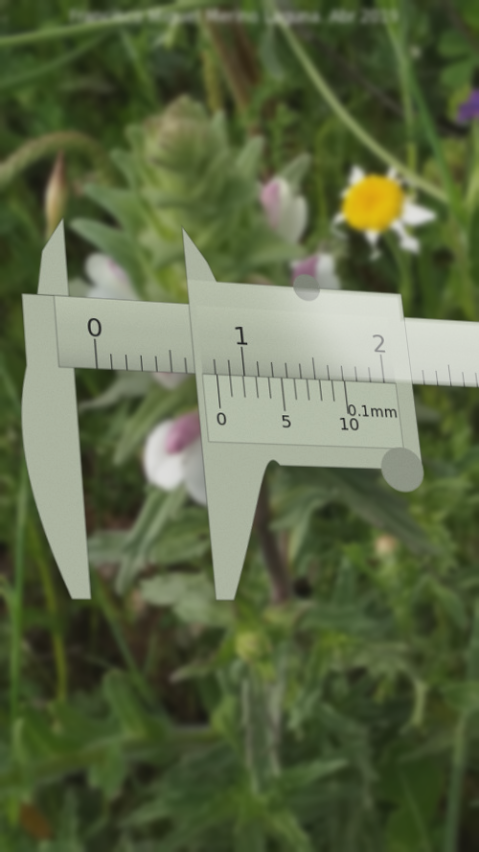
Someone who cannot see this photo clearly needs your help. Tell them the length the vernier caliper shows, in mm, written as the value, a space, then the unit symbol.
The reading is 8.1 mm
